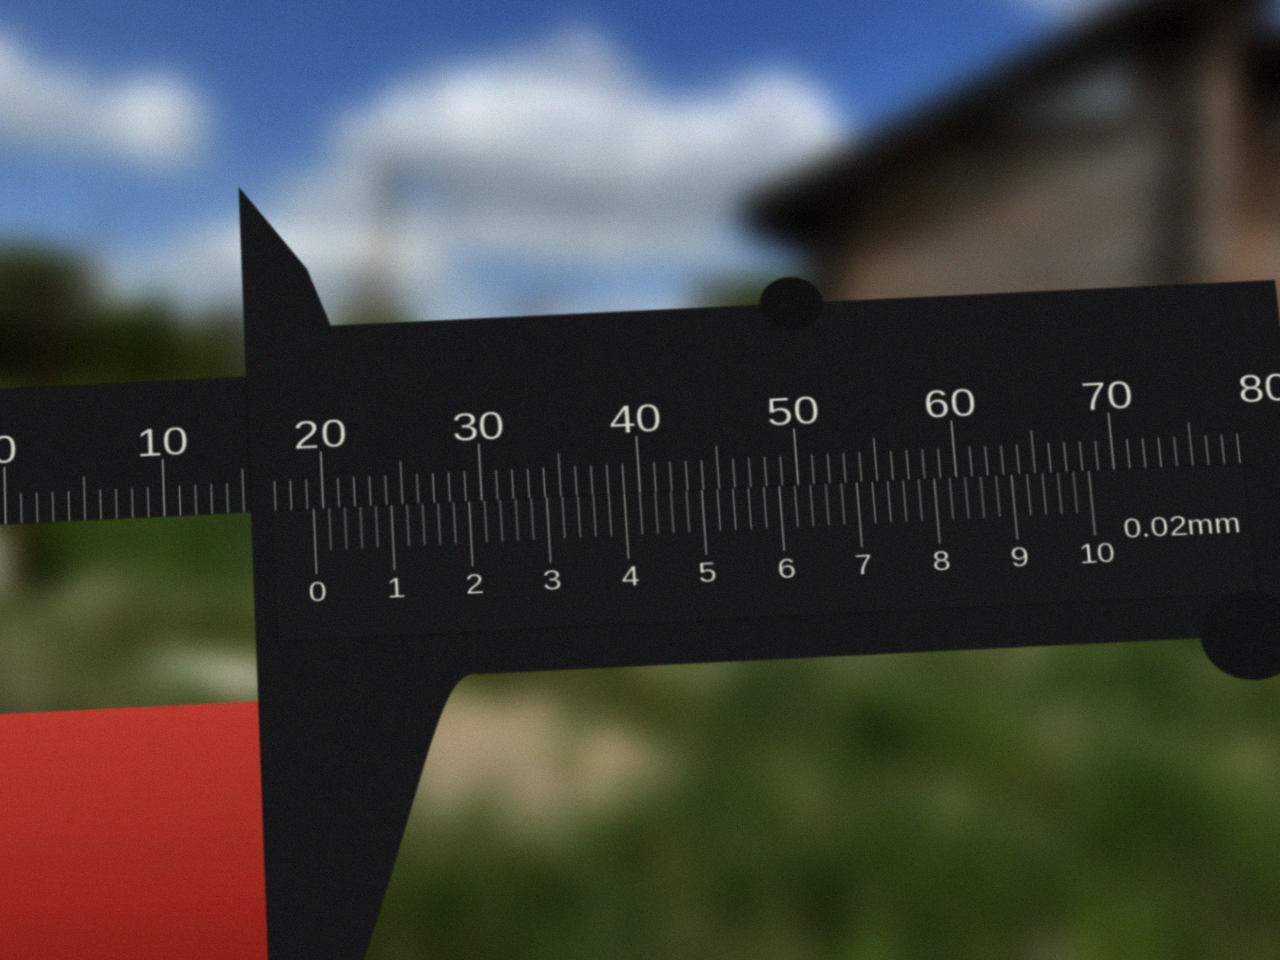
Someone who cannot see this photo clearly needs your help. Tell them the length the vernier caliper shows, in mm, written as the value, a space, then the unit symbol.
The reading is 19.4 mm
